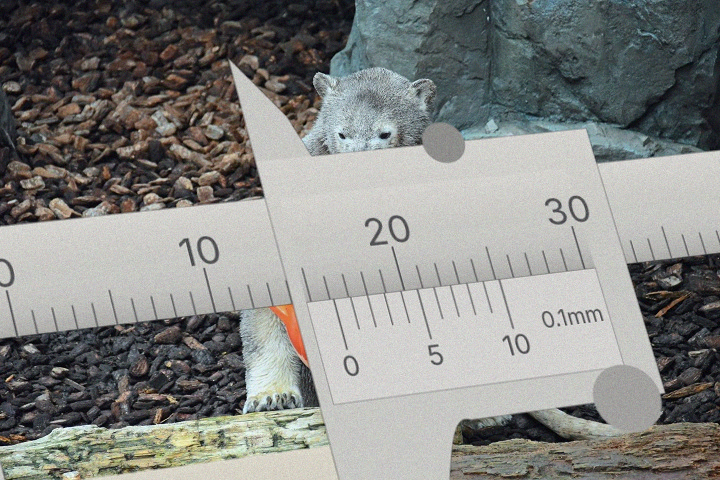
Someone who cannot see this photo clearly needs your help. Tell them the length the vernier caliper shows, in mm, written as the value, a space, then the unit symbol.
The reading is 16.2 mm
